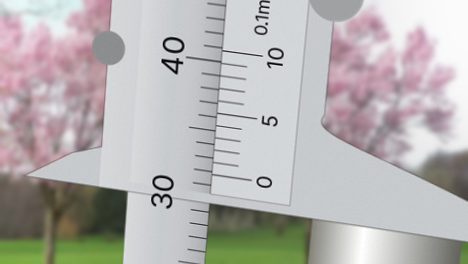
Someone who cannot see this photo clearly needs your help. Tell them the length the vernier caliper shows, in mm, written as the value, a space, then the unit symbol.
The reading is 31.8 mm
